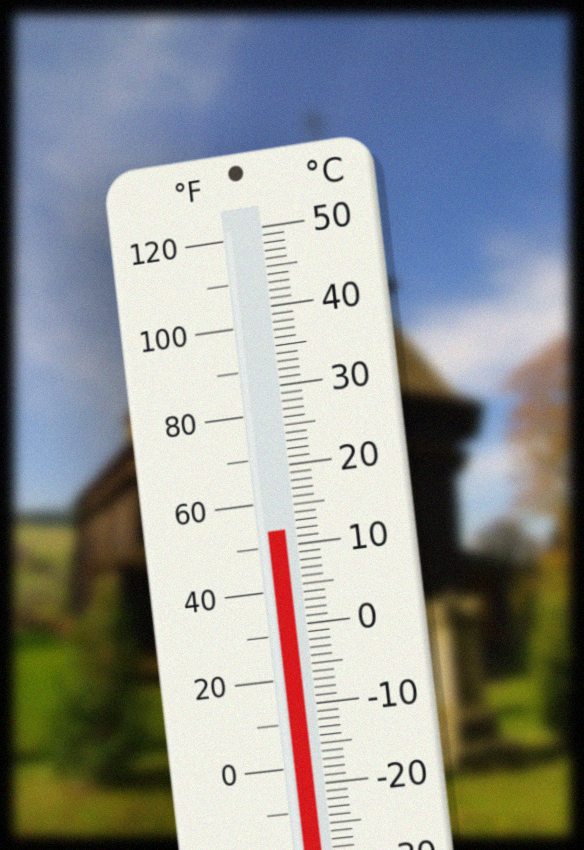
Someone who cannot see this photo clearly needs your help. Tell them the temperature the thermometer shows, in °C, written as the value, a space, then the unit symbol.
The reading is 12 °C
